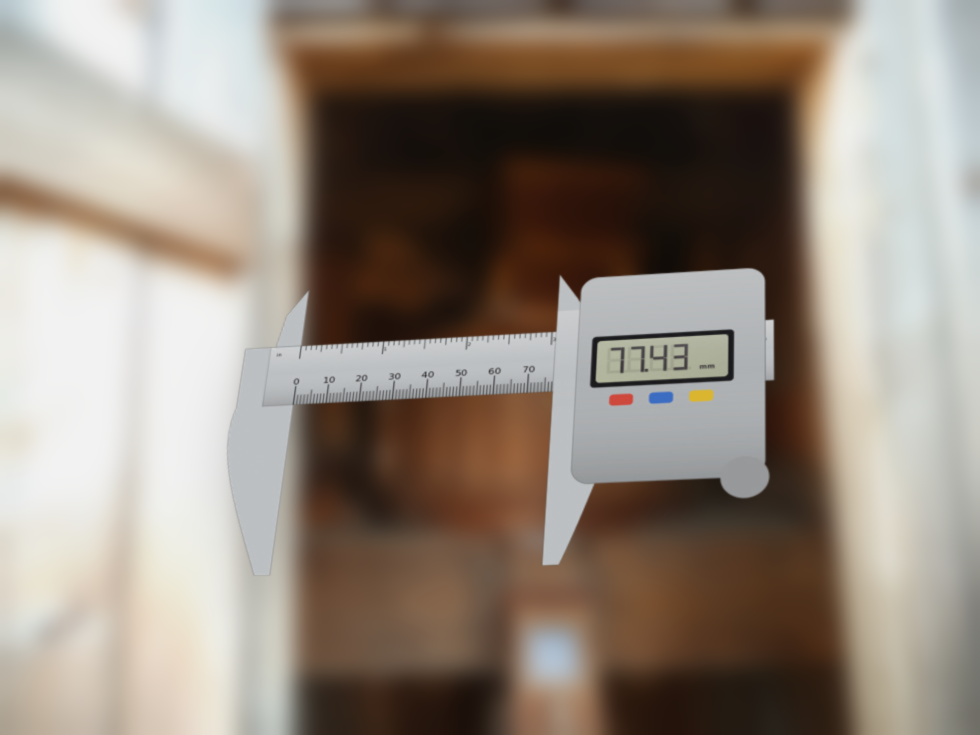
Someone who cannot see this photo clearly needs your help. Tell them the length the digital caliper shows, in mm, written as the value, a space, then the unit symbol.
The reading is 77.43 mm
